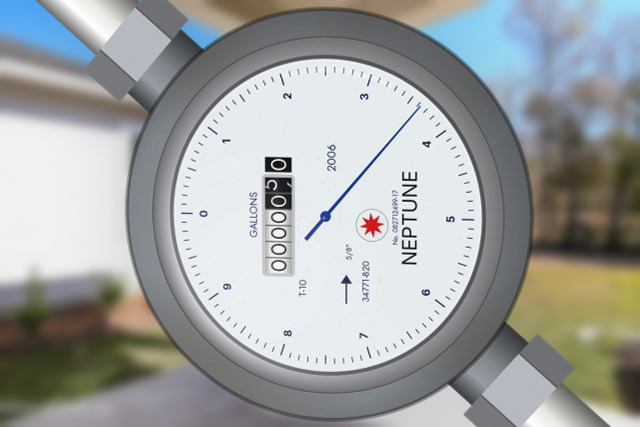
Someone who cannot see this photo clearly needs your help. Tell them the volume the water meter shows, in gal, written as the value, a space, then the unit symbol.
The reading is 53.6 gal
